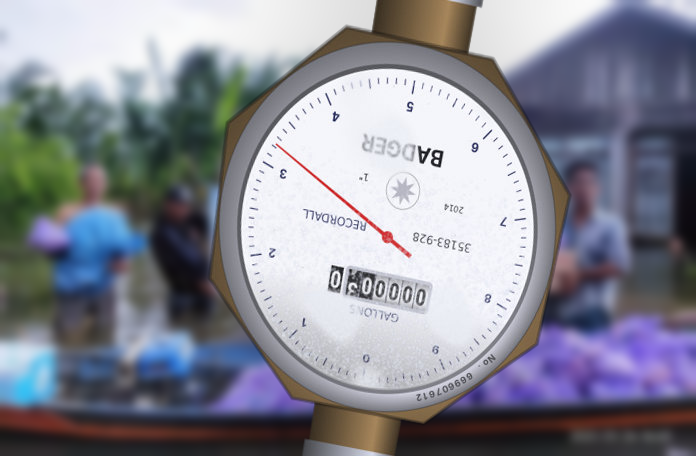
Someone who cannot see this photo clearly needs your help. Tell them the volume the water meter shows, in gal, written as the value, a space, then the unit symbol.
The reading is 33.2 gal
